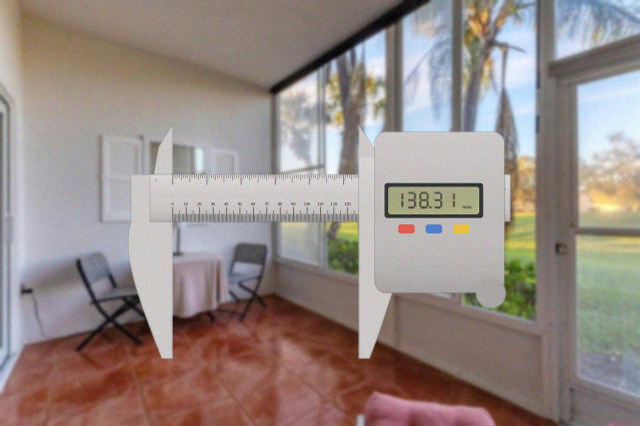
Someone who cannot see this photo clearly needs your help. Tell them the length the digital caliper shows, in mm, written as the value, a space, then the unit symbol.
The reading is 138.31 mm
